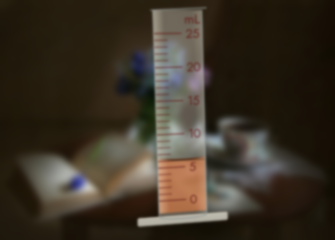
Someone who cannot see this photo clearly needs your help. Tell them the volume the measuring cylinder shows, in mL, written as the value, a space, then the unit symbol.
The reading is 6 mL
